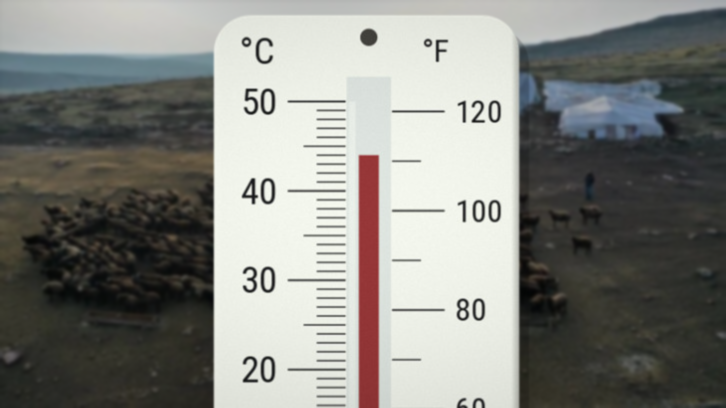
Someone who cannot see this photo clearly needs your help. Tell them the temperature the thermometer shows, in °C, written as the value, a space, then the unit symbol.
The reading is 44 °C
